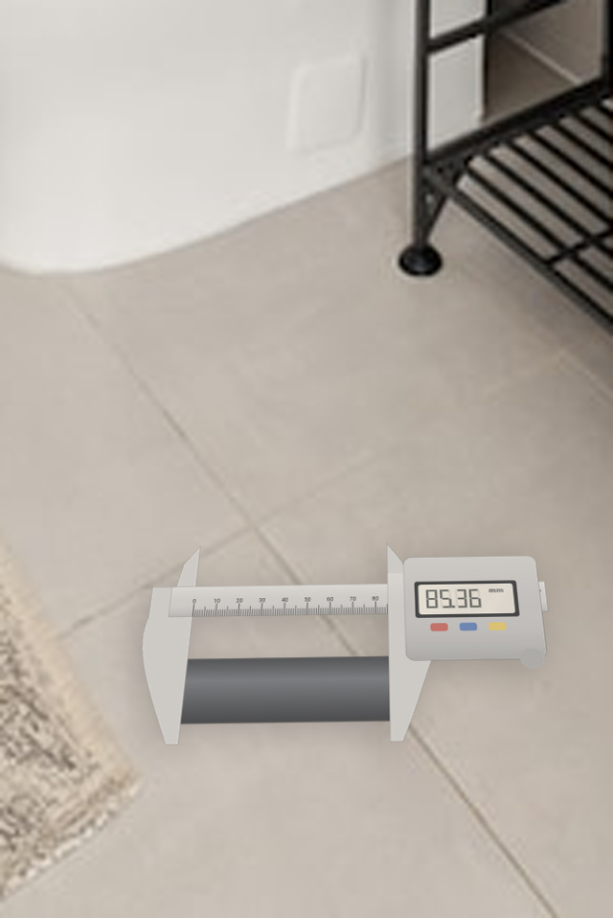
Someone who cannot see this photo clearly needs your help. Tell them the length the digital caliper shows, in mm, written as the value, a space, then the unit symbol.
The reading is 85.36 mm
